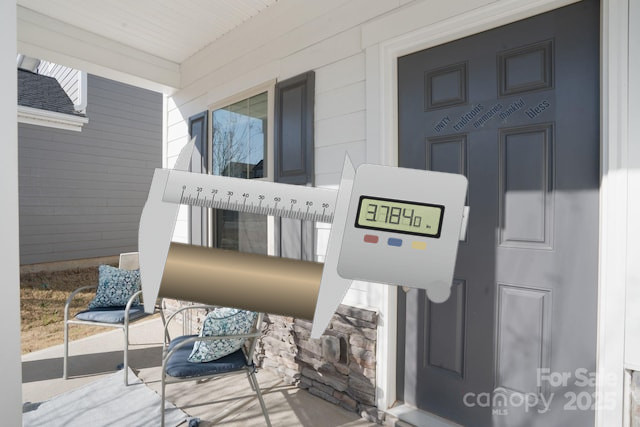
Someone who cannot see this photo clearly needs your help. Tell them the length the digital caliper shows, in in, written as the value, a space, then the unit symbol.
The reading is 3.7840 in
